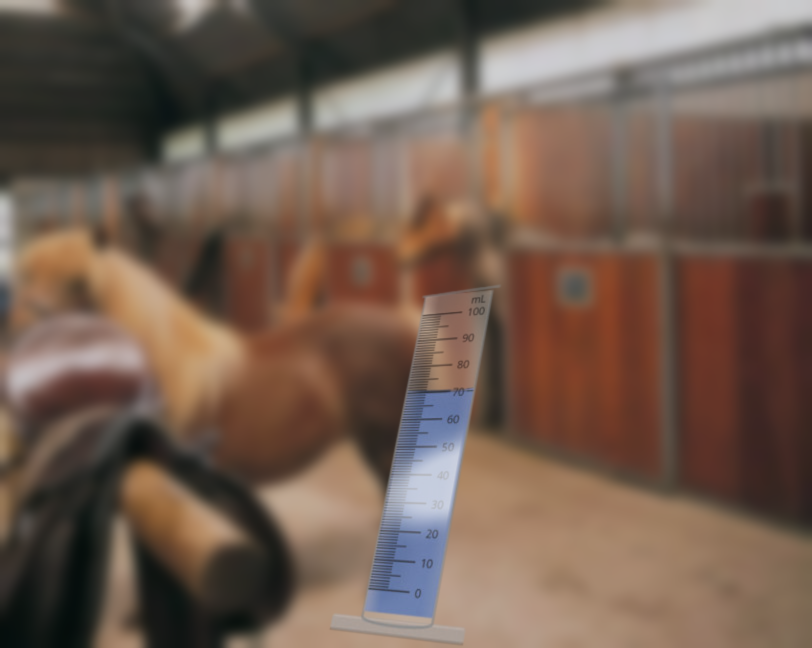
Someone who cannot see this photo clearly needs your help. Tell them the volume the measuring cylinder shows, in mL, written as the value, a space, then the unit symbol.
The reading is 70 mL
